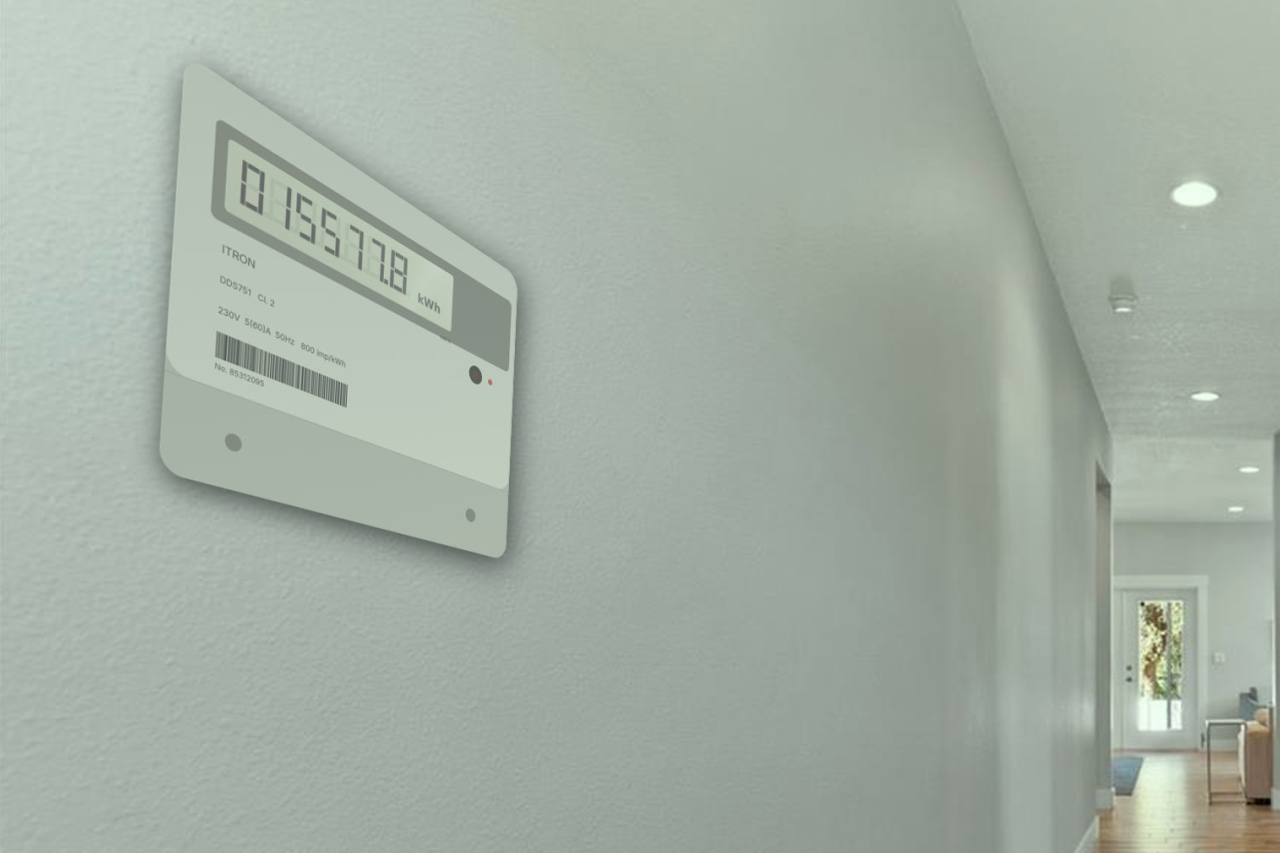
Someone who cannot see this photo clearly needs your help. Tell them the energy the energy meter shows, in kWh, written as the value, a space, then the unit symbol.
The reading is 15577.8 kWh
